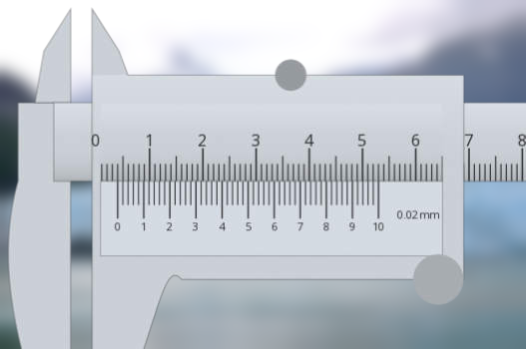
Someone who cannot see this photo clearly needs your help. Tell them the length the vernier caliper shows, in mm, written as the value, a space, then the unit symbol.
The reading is 4.0 mm
